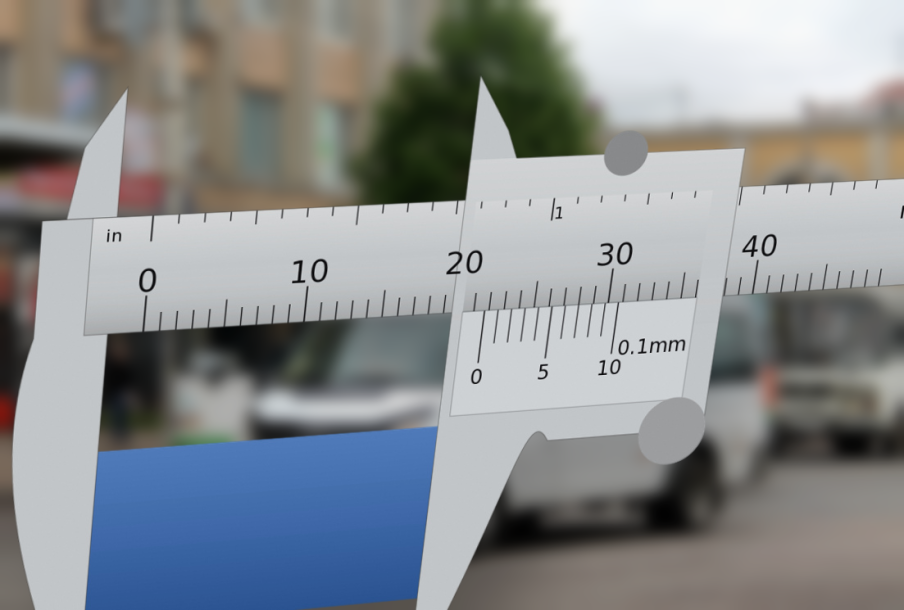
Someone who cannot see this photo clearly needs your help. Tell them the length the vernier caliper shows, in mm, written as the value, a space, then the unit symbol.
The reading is 21.7 mm
